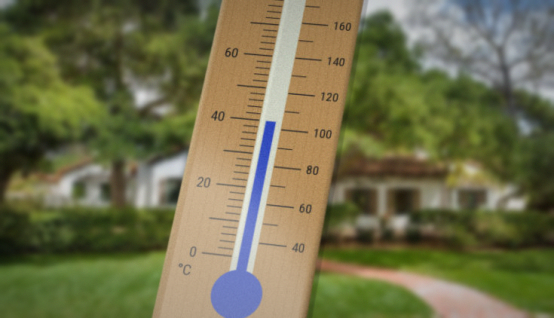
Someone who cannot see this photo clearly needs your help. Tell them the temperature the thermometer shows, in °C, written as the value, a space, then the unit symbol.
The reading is 40 °C
